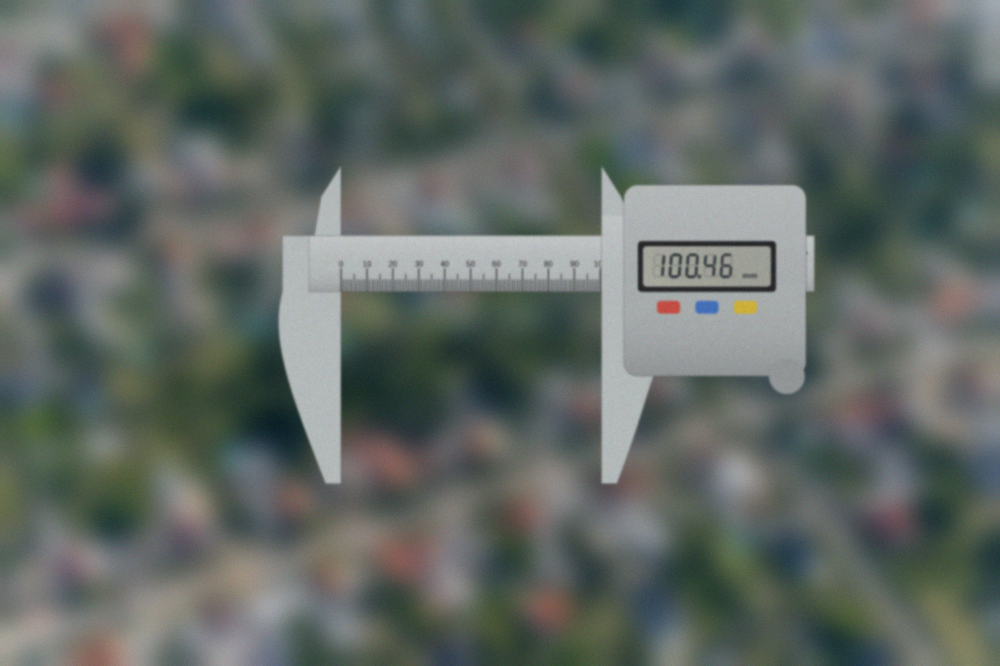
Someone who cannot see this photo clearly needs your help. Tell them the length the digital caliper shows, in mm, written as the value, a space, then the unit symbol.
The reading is 100.46 mm
